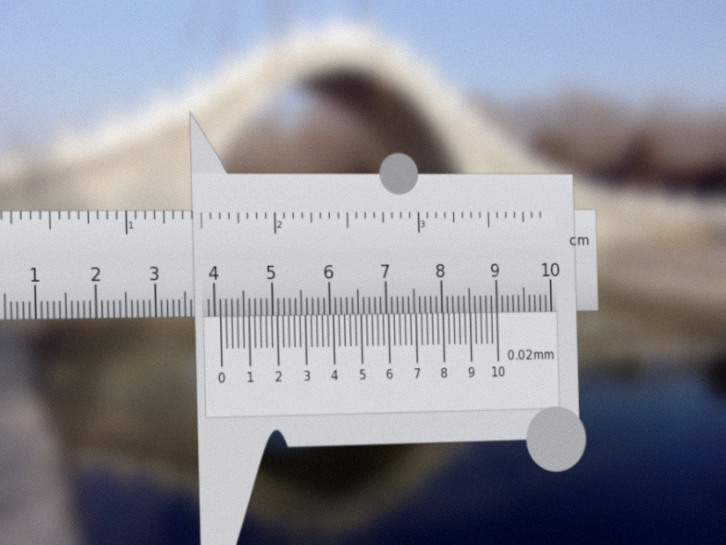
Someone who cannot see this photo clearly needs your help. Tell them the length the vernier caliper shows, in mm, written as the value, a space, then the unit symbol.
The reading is 41.0 mm
